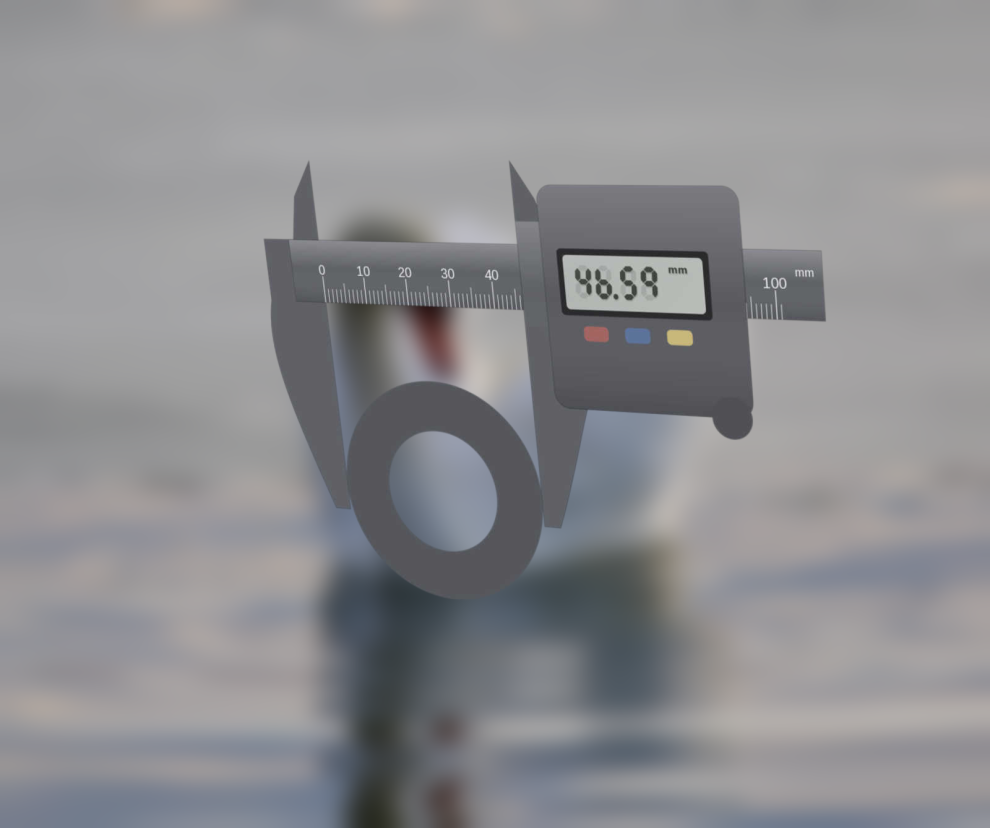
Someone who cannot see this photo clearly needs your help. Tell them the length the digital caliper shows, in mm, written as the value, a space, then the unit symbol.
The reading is 46.59 mm
